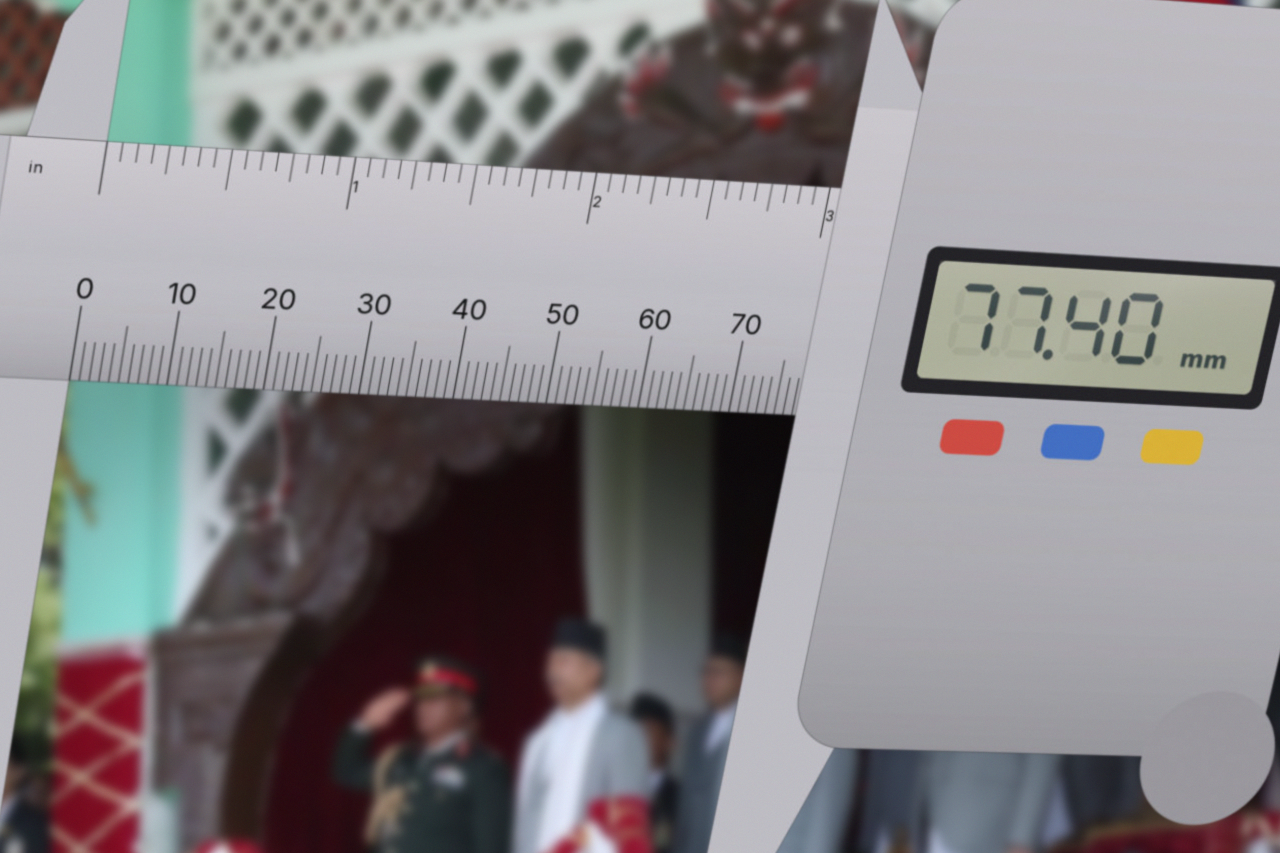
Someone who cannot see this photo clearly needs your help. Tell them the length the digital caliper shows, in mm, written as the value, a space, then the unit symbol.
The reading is 77.40 mm
